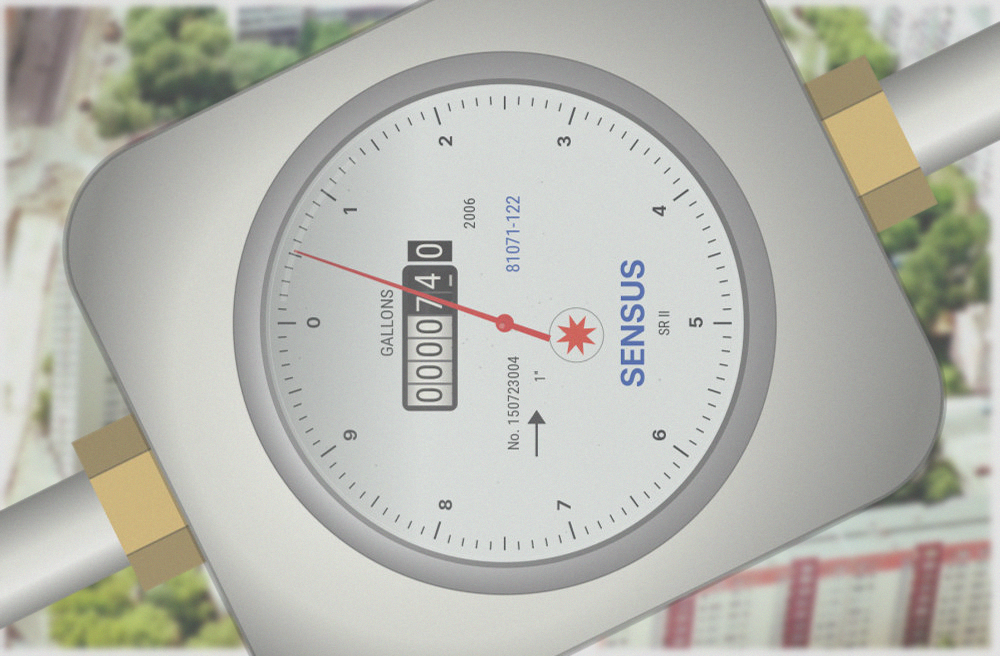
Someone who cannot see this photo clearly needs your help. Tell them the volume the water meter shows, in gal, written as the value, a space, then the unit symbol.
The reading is 740.5 gal
